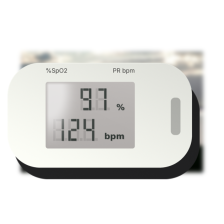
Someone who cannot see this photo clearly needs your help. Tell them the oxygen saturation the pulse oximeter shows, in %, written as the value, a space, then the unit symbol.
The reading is 97 %
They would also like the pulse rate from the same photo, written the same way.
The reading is 124 bpm
